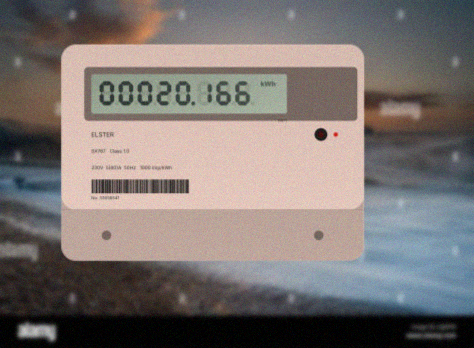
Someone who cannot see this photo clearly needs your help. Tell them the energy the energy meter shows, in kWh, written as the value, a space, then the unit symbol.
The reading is 20.166 kWh
